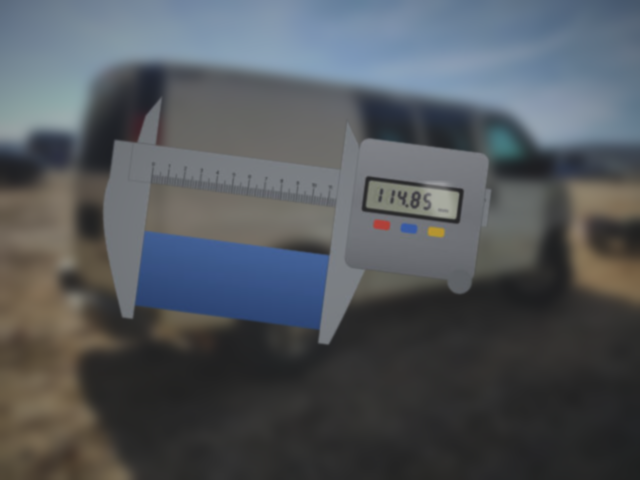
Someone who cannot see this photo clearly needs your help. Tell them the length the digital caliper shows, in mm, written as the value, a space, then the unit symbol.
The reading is 114.85 mm
